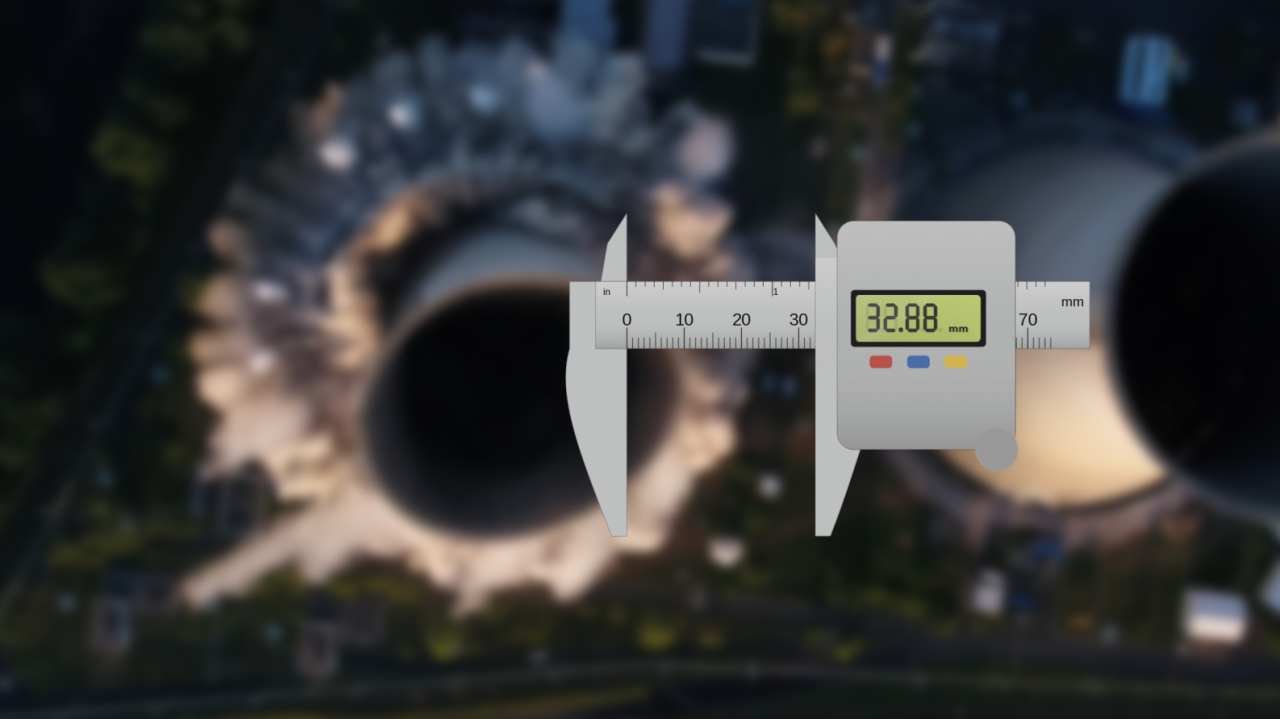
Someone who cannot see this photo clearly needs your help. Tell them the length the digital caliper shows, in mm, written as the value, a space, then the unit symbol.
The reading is 32.88 mm
